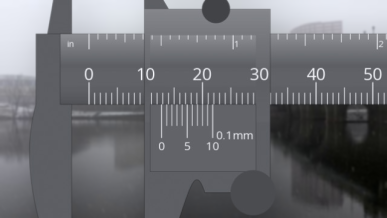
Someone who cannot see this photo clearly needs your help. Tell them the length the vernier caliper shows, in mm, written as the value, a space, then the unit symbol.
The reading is 12.8 mm
